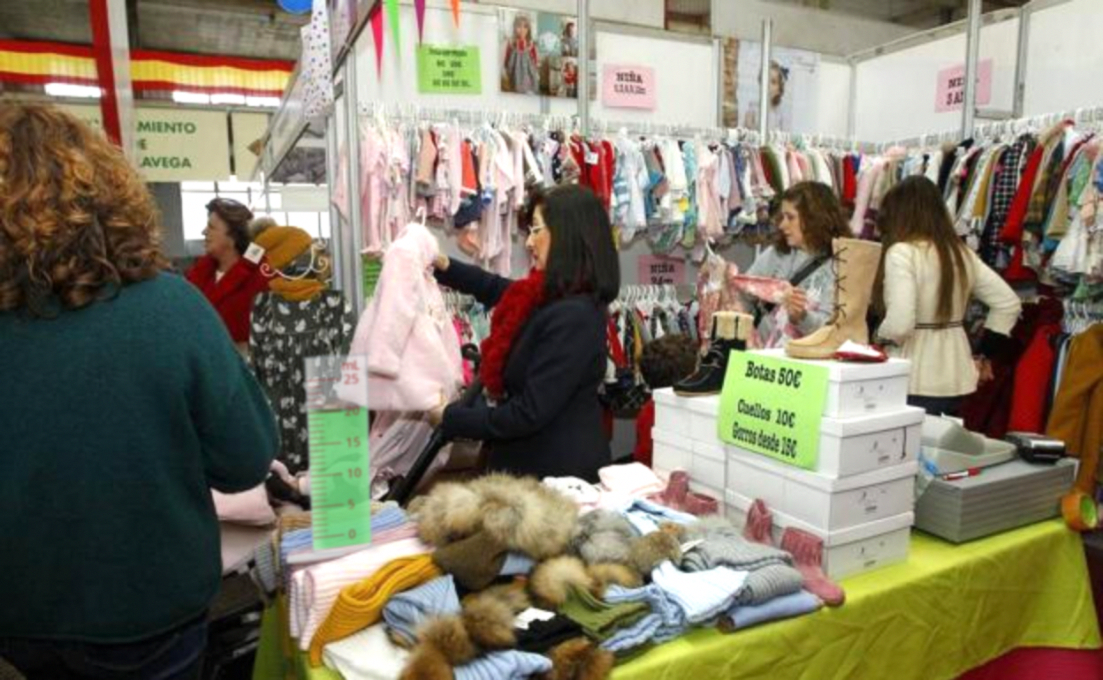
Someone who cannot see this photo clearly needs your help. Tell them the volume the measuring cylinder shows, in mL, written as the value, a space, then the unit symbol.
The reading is 20 mL
